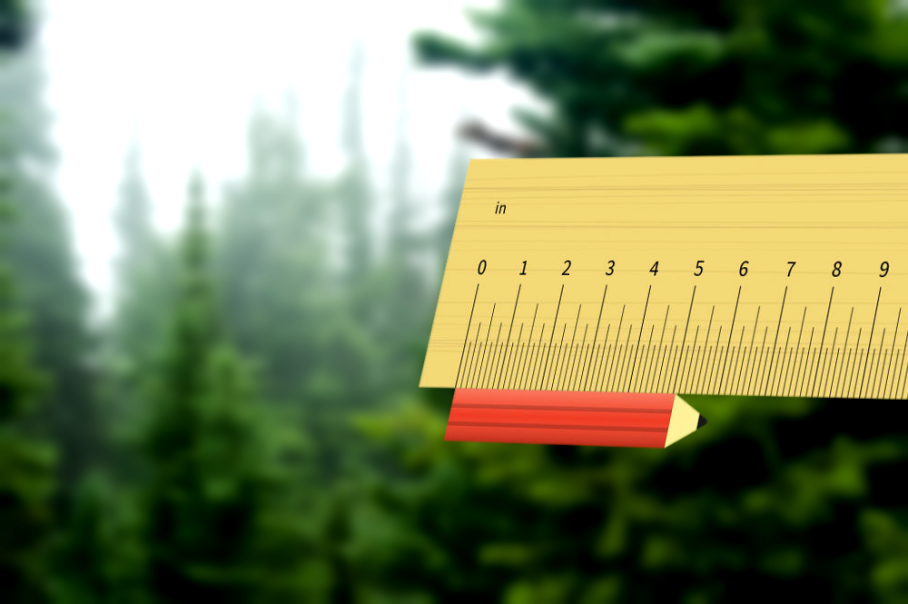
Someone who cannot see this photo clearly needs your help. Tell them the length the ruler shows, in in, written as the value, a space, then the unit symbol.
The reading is 5.875 in
